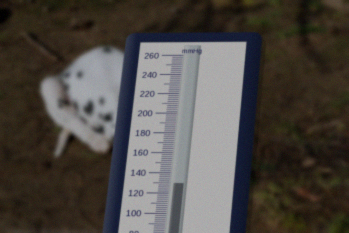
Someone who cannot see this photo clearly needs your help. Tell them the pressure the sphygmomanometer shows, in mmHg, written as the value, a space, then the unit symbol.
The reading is 130 mmHg
